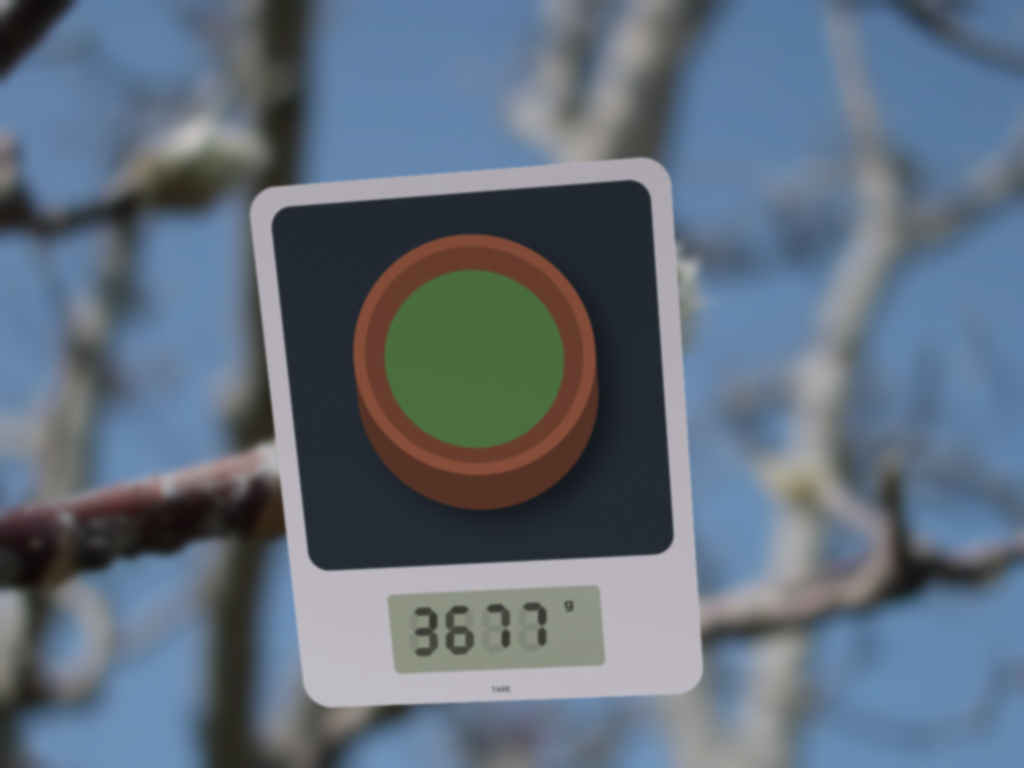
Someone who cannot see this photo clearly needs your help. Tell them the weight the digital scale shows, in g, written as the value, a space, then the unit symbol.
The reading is 3677 g
